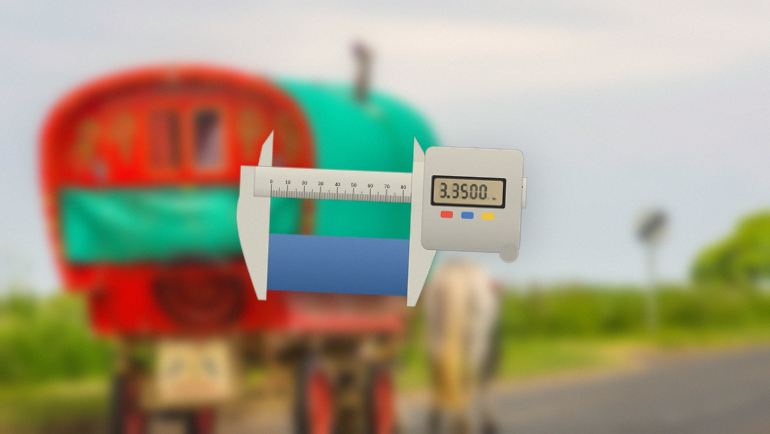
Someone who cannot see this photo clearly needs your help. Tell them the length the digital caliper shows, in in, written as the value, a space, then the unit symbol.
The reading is 3.3500 in
